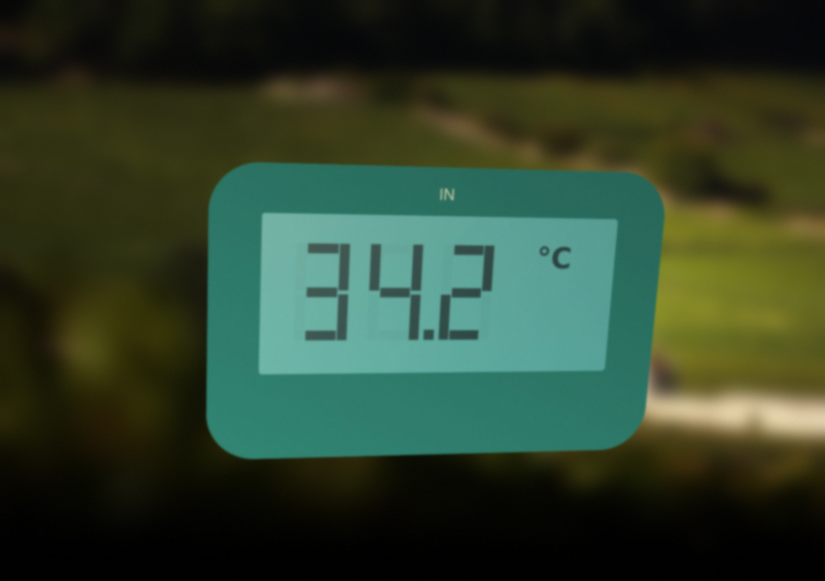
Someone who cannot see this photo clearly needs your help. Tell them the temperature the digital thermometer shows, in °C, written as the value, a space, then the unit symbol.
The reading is 34.2 °C
